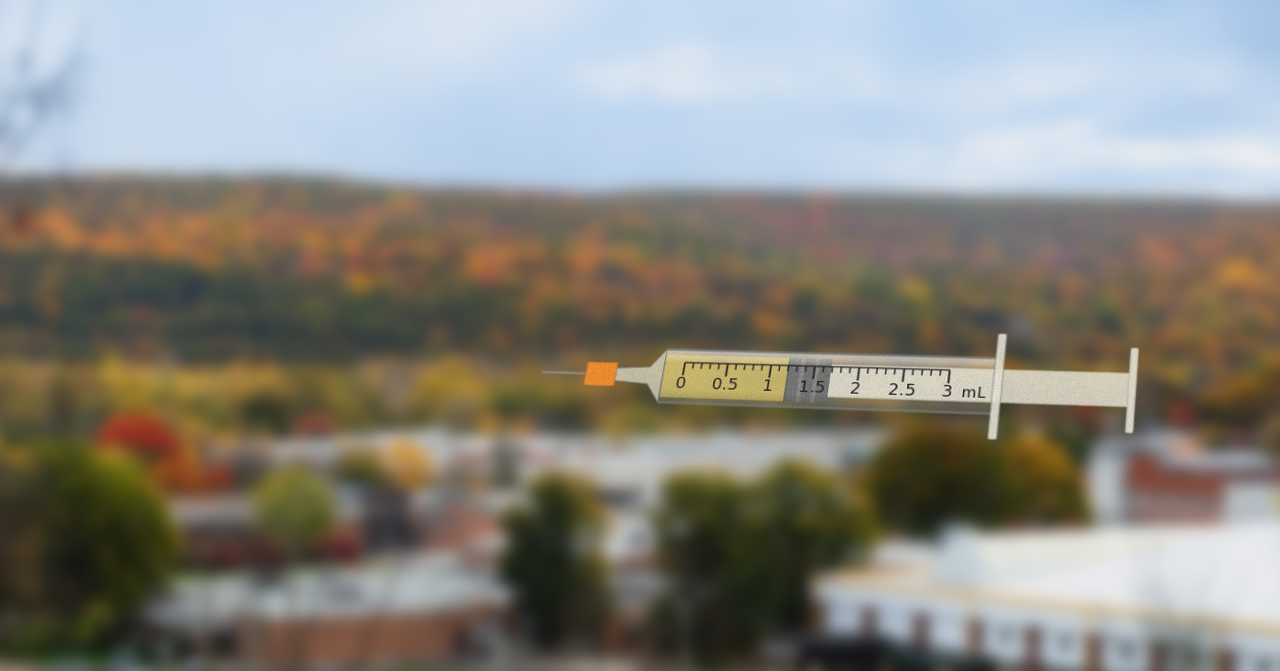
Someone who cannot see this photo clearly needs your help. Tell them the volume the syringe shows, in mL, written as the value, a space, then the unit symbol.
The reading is 1.2 mL
